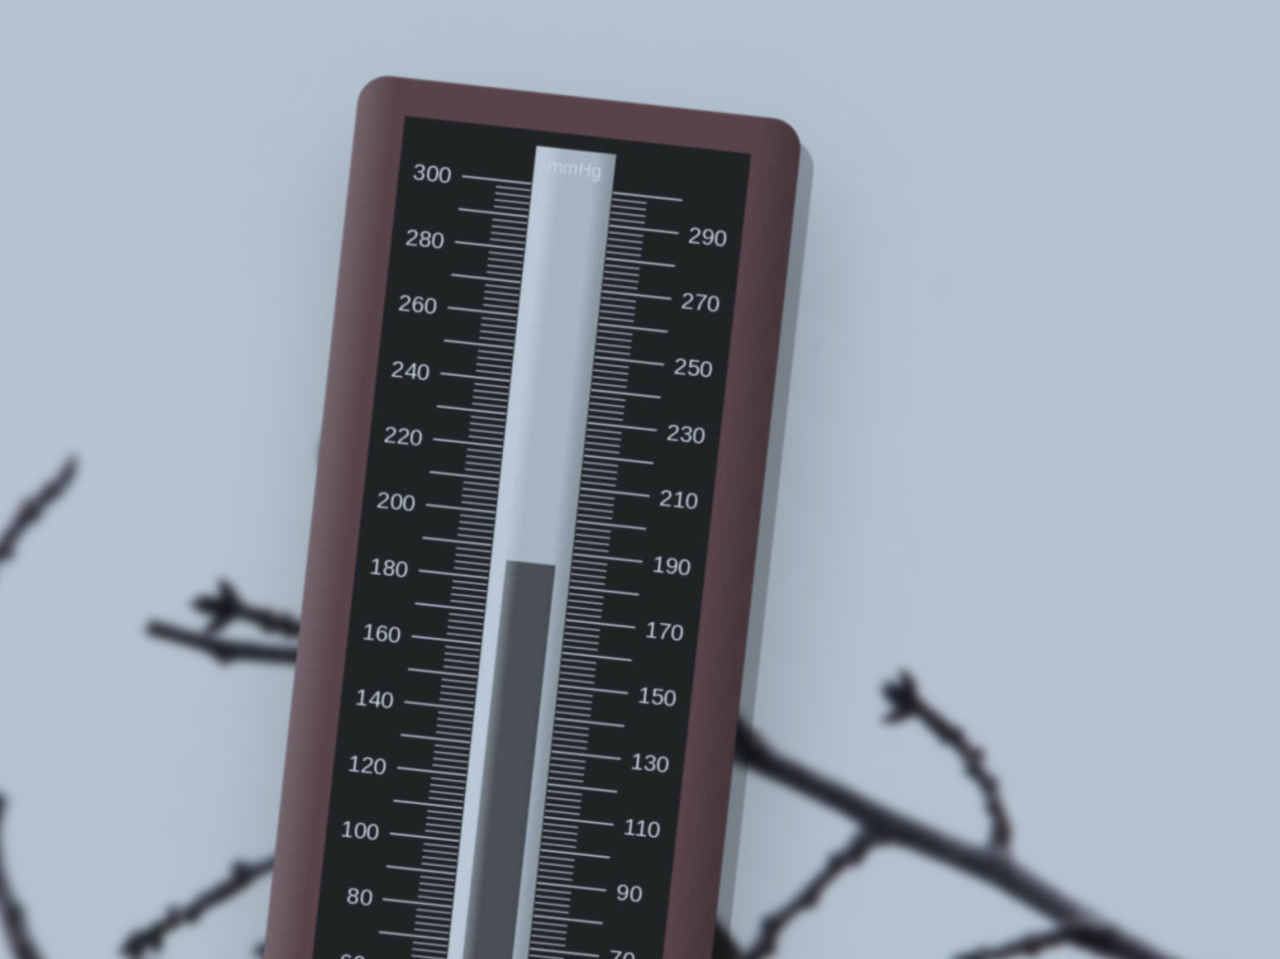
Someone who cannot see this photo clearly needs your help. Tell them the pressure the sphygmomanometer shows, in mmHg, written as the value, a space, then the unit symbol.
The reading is 186 mmHg
